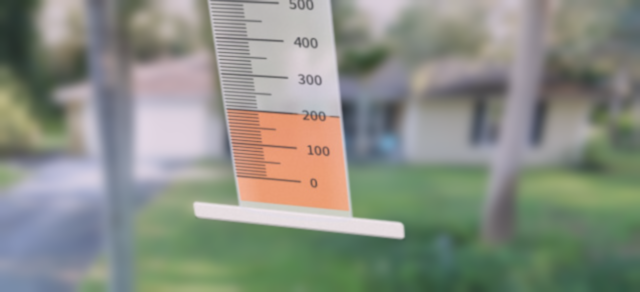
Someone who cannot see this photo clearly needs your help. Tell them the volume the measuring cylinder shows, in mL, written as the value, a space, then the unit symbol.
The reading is 200 mL
